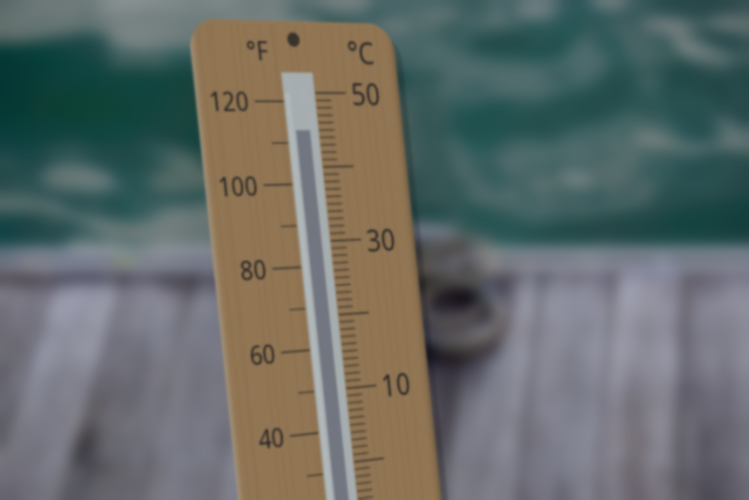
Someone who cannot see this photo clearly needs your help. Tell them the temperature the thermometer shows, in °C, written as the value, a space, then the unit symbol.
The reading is 45 °C
